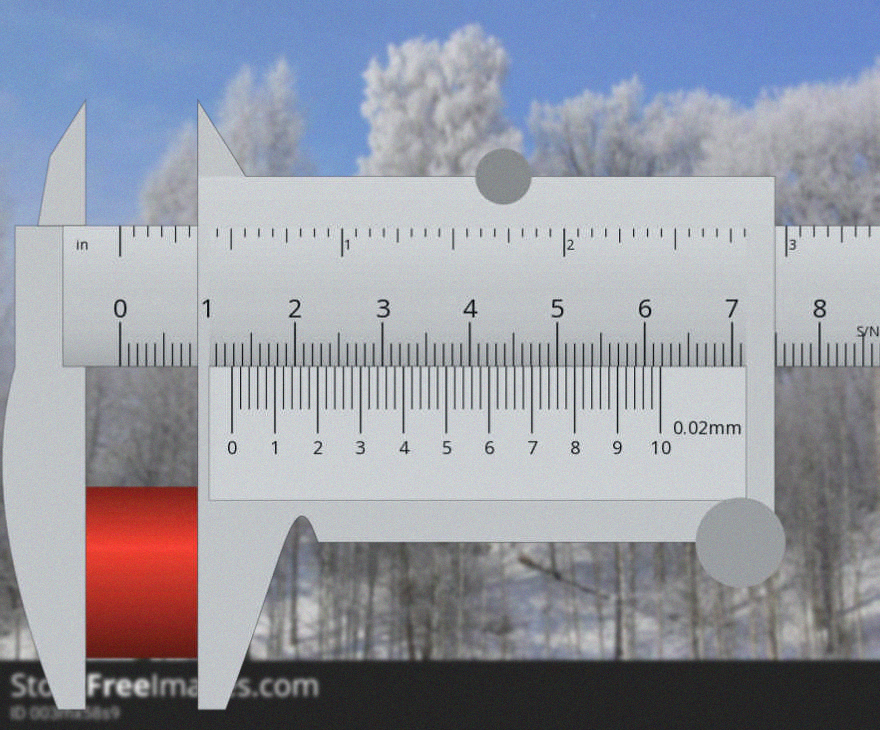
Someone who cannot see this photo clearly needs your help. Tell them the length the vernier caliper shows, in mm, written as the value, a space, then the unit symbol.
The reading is 12.8 mm
